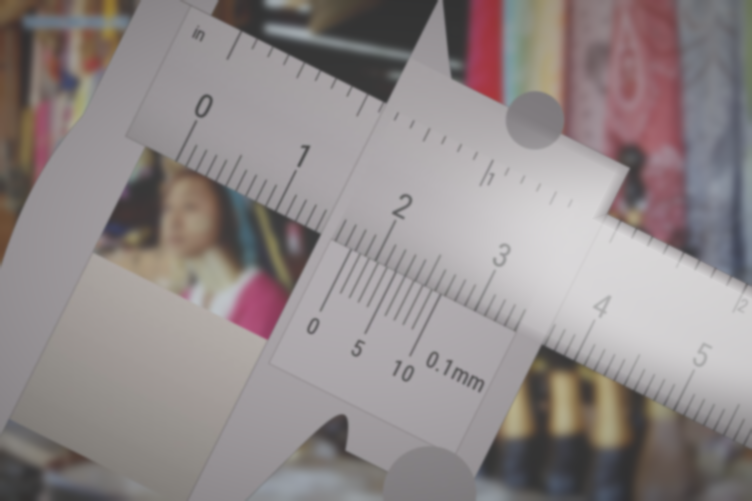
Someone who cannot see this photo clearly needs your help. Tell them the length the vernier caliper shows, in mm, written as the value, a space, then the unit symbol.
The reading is 17.6 mm
